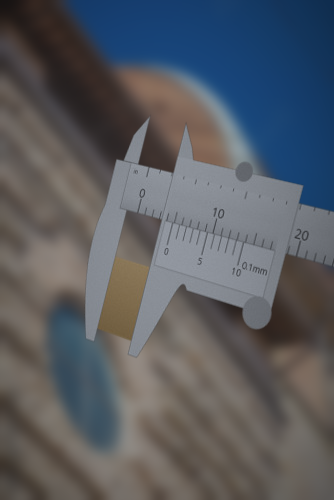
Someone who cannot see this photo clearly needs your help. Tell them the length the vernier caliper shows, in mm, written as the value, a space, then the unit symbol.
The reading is 4.8 mm
